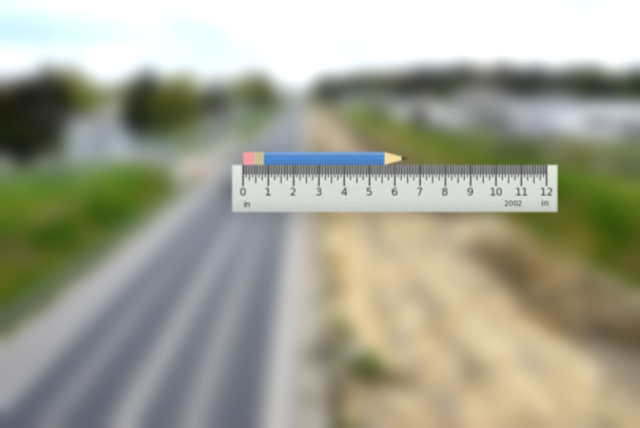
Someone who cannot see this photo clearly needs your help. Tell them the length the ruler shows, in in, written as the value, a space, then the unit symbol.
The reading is 6.5 in
